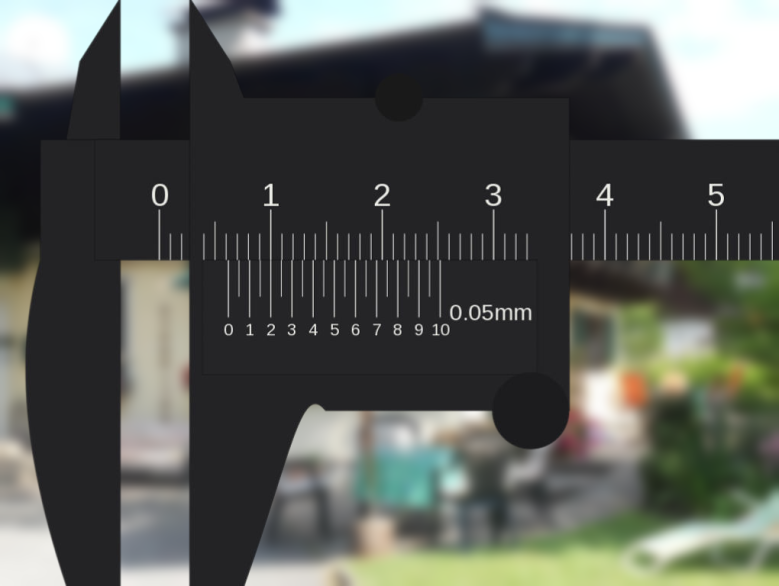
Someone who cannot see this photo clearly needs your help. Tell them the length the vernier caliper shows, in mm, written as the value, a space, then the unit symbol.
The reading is 6.2 mm
